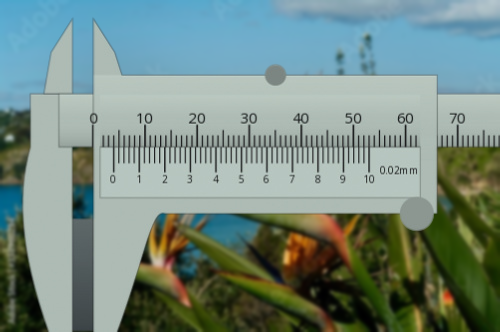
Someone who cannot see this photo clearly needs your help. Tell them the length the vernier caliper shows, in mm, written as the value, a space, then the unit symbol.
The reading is 4.0 mm
